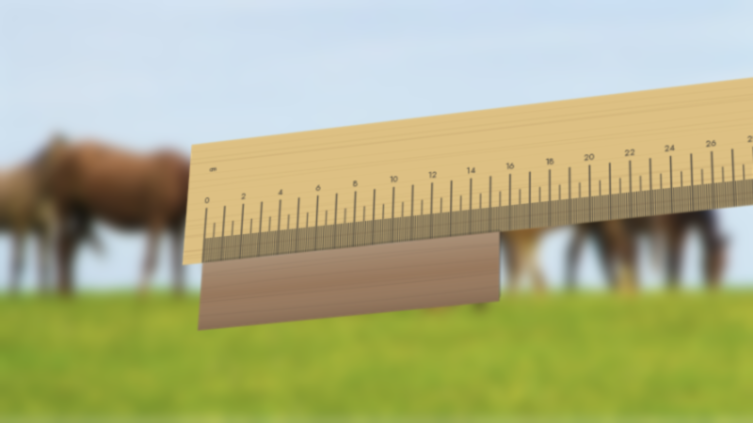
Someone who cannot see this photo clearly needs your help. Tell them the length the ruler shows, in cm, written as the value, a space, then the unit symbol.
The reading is 15.5 cm
